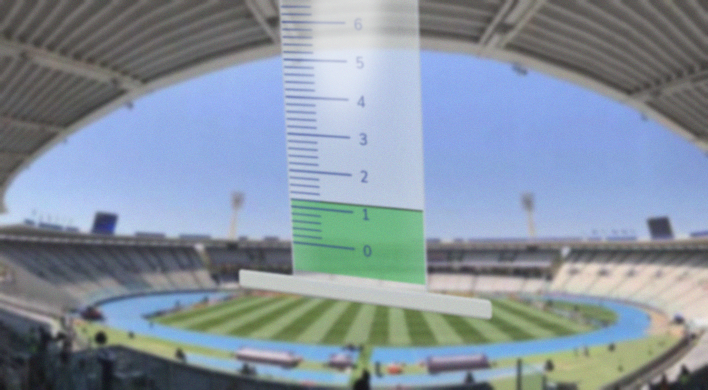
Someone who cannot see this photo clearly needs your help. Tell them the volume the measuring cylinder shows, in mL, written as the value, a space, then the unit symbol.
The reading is 1.2 mL
